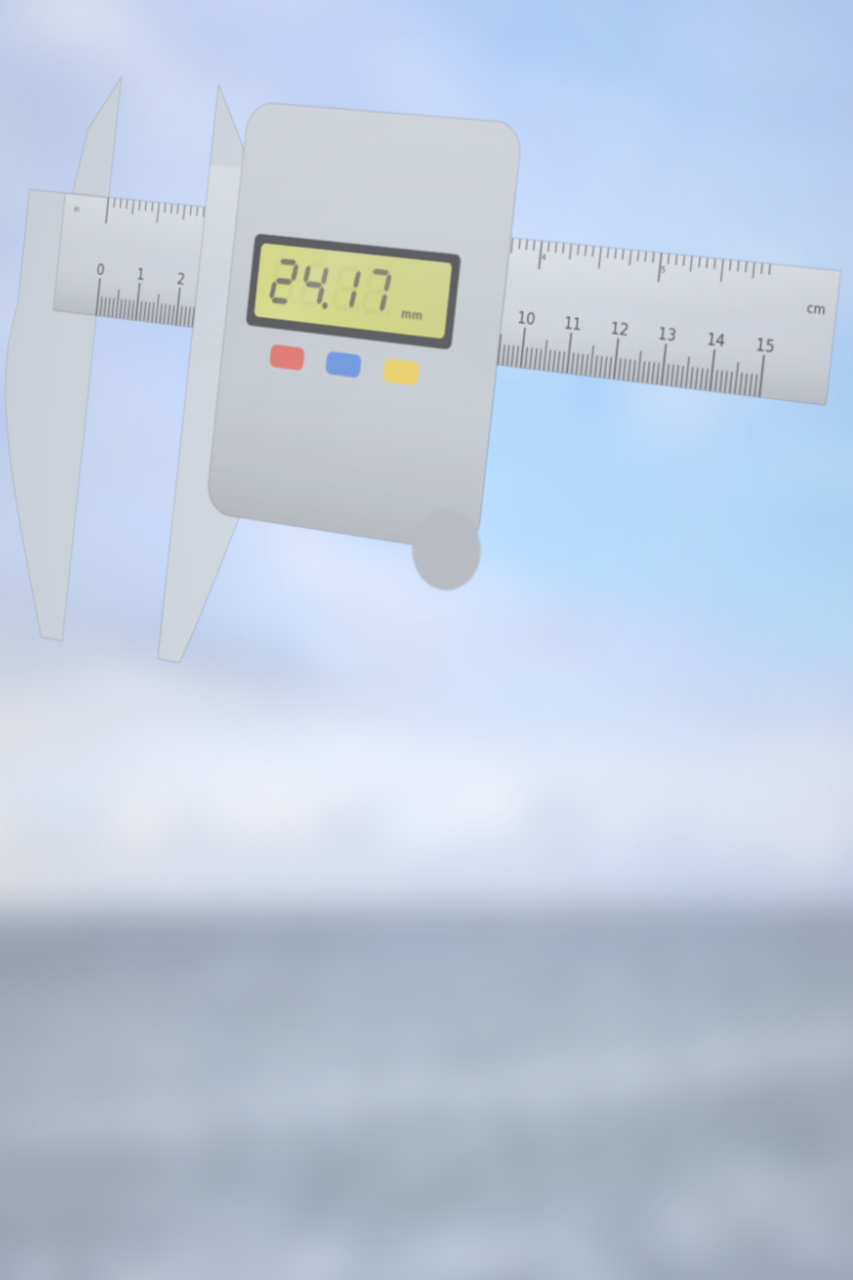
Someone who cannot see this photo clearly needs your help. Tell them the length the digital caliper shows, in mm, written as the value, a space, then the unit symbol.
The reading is 24.17 mm
